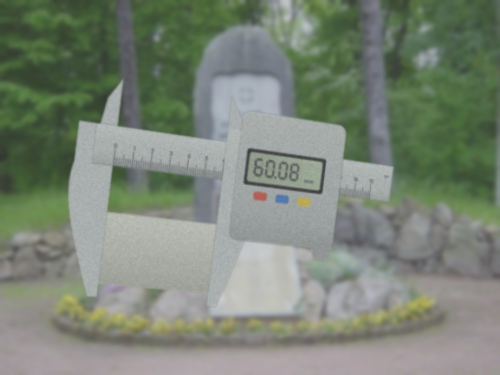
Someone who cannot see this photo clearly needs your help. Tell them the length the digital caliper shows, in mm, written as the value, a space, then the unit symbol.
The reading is 60.08 mm
